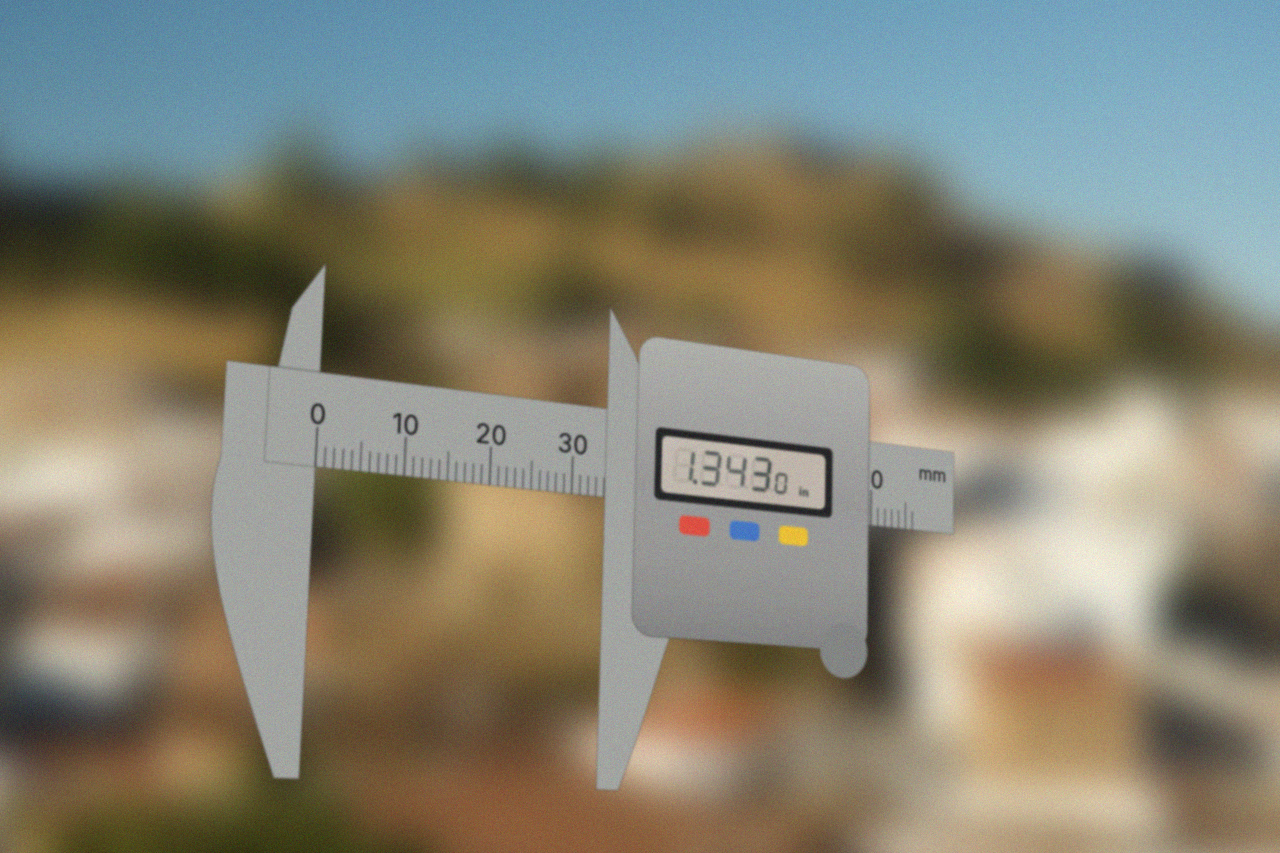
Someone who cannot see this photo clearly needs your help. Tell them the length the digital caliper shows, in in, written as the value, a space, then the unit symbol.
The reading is 1.3430 in
